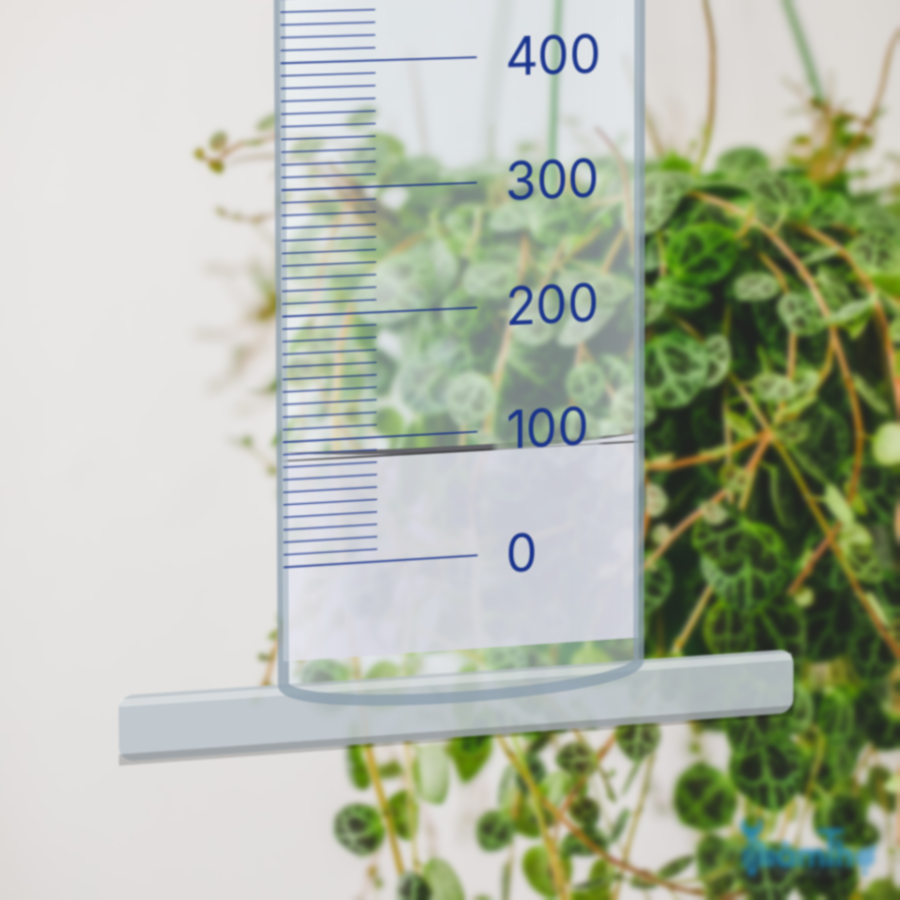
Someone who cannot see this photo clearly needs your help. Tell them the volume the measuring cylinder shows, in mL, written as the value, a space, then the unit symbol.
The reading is 85 mL
